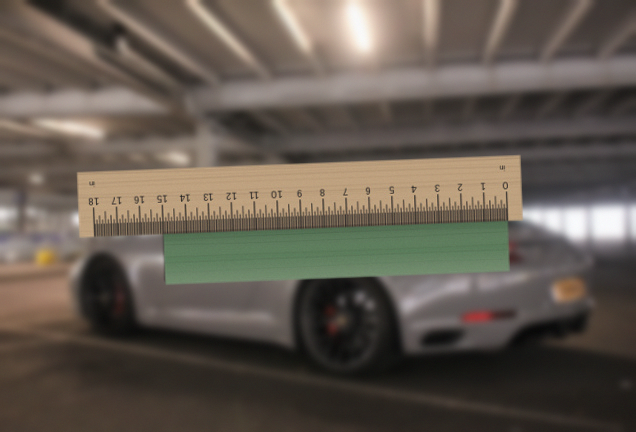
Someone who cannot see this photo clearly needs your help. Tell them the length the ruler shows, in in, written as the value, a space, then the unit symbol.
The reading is 15 in
